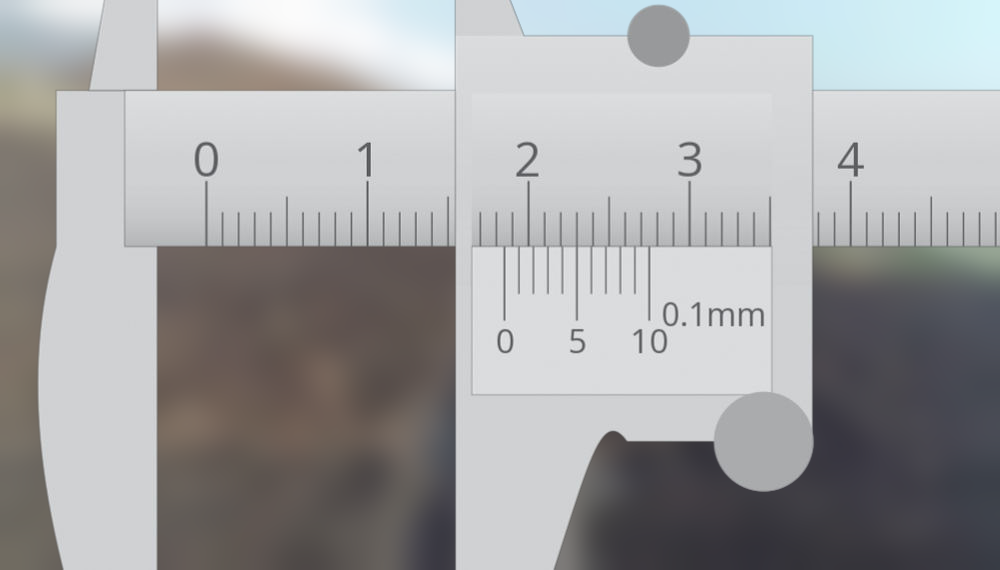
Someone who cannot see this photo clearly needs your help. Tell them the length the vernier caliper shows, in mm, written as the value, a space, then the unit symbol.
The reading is 18.5 mm
